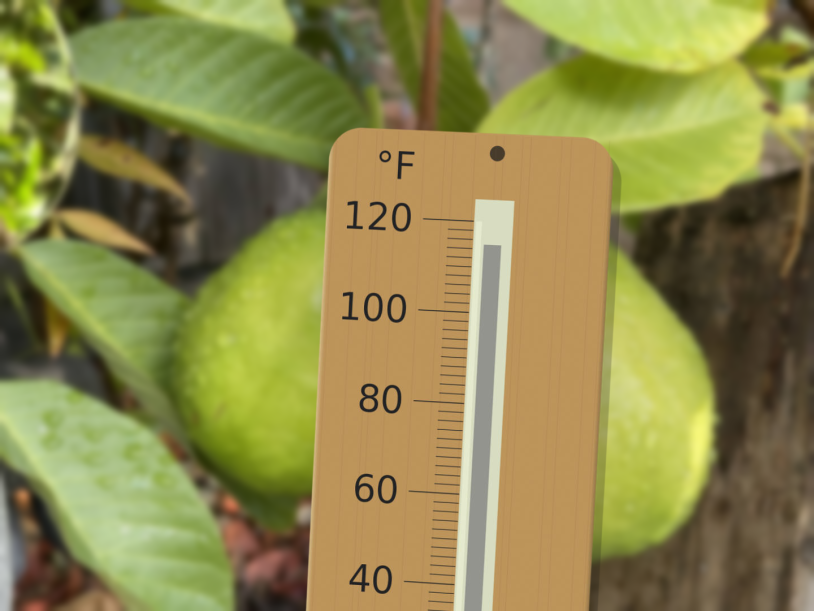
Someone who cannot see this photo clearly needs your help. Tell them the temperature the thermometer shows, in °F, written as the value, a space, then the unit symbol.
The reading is 115 °F
